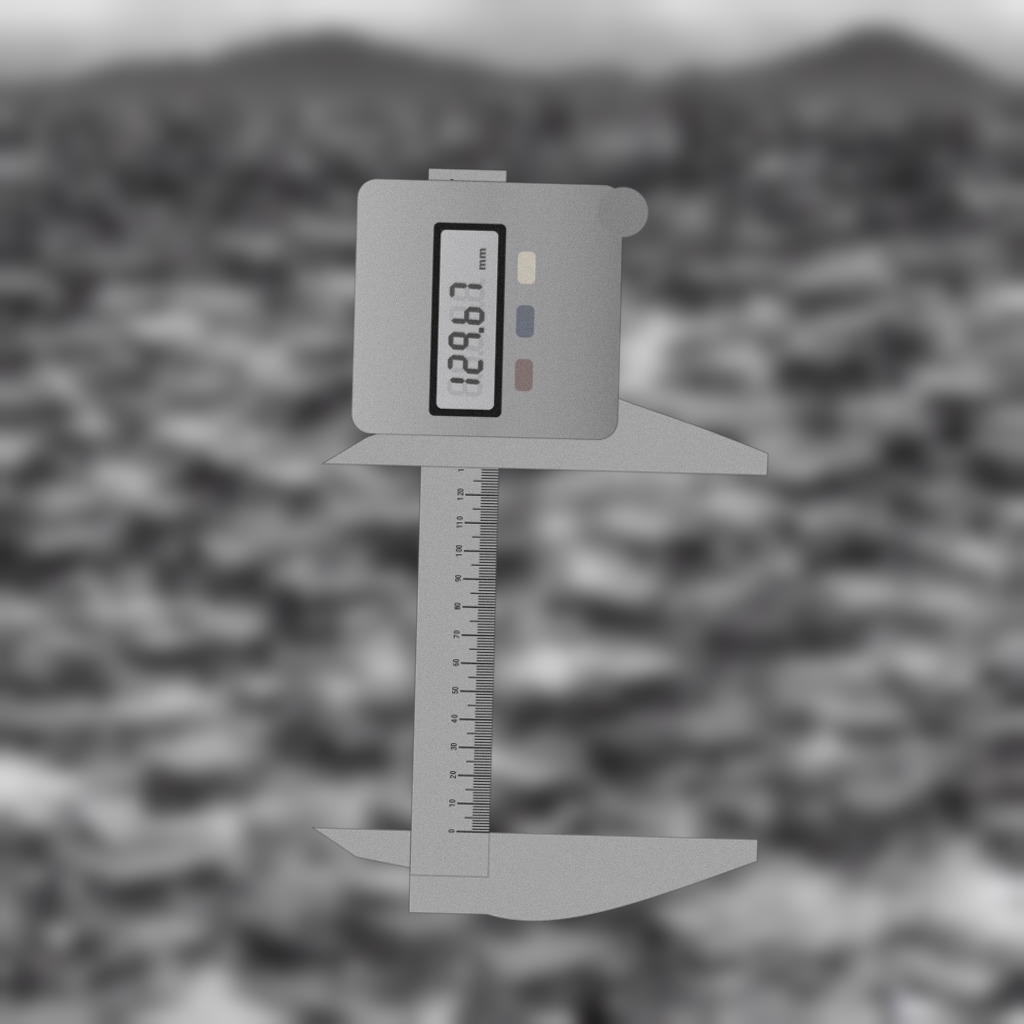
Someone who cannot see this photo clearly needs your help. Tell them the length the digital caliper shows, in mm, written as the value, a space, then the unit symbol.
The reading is 129.67 mm
